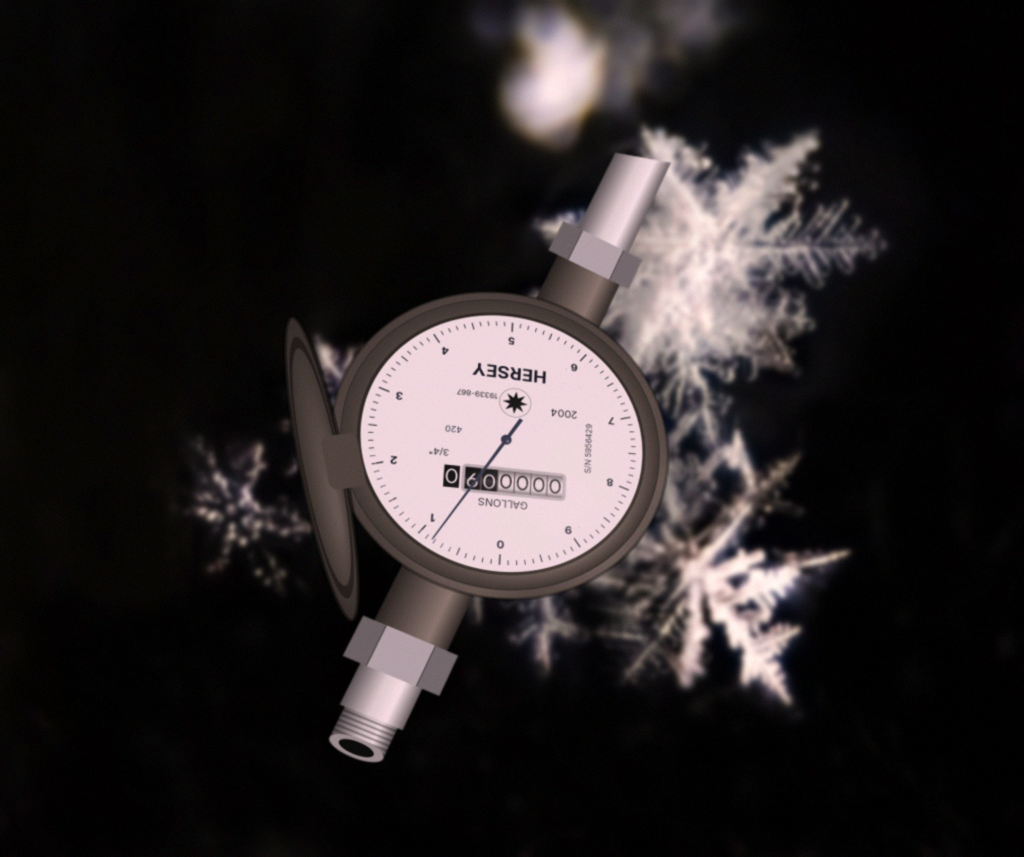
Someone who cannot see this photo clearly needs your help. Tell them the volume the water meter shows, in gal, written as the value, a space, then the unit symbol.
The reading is 90.8 gal
